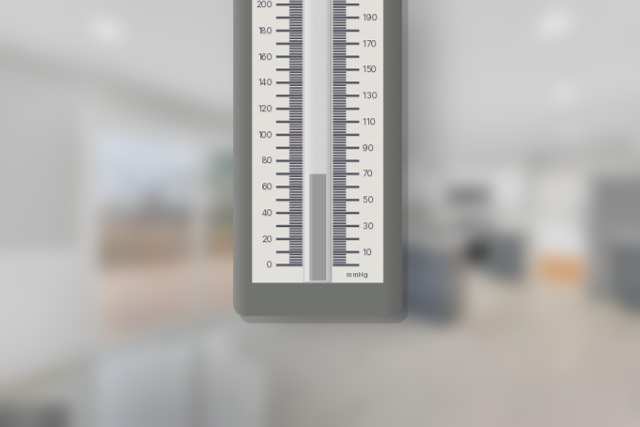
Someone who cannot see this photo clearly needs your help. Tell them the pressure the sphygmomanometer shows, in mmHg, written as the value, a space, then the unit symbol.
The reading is 70 mmHg
